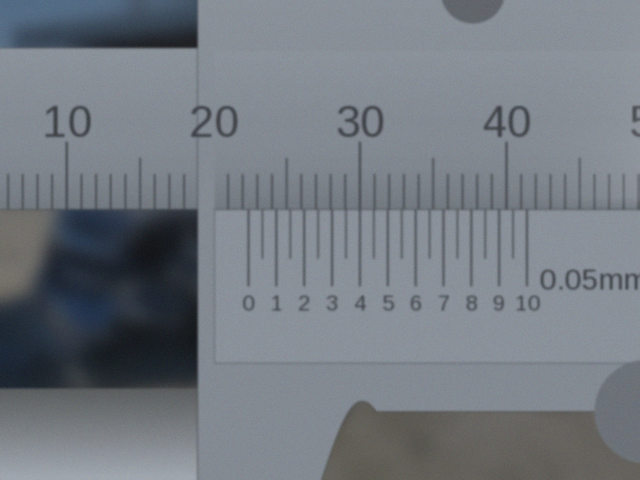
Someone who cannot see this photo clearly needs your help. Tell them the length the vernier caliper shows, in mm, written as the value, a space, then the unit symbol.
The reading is 22.4 mm
